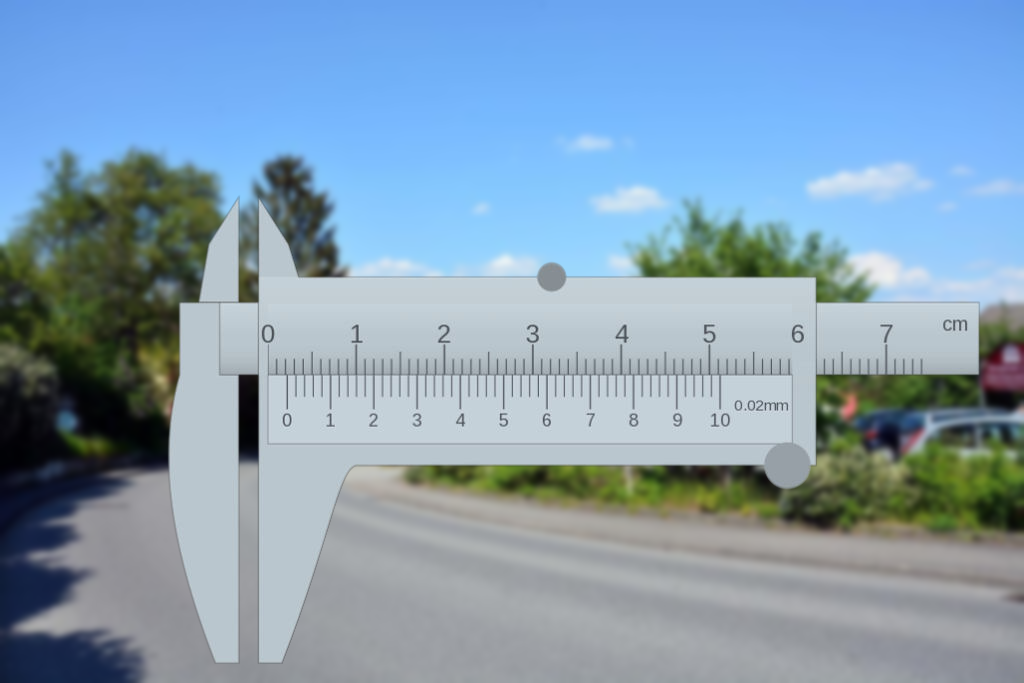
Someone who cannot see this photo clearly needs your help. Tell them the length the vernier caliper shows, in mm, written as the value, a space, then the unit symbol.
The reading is 2.2 mm
